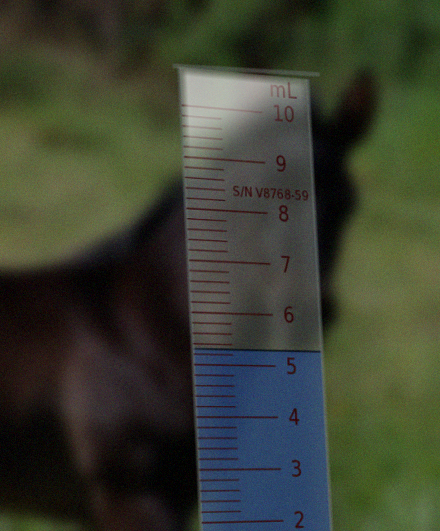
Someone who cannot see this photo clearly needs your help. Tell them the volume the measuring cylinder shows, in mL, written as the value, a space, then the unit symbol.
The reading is 5.3 mL
